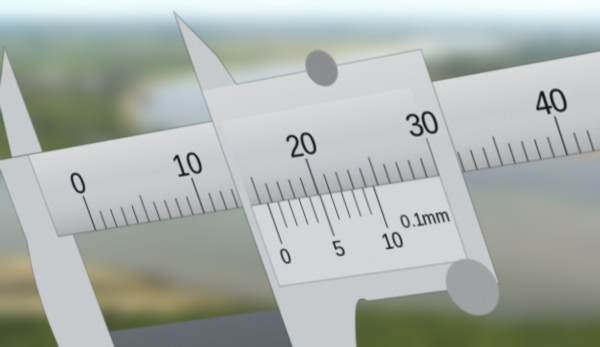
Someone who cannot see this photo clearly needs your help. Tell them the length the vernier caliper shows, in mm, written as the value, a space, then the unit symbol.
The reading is 15.6 mm
